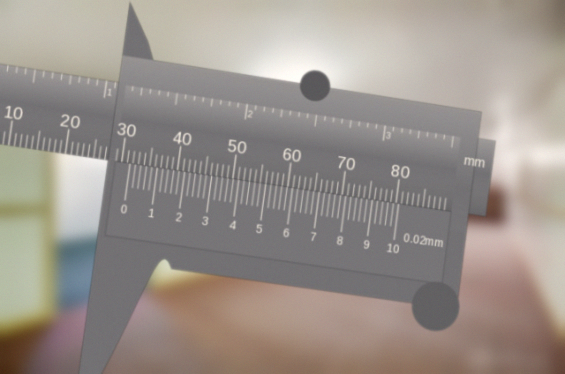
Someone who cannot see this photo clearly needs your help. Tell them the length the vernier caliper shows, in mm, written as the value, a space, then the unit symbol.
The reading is 31.5 mm
